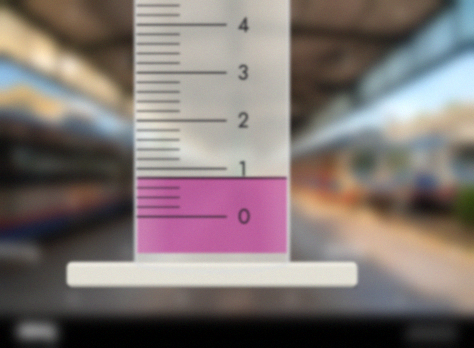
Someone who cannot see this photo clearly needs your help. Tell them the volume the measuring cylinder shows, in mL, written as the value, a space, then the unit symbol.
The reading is 0.8 mL
